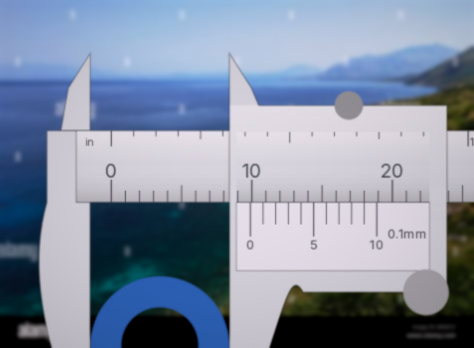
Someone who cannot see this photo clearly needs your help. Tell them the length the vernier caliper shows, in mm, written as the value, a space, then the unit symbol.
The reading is 9.9 mm
